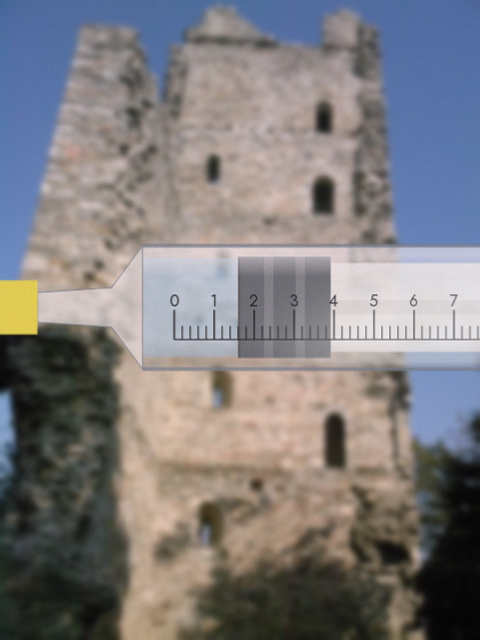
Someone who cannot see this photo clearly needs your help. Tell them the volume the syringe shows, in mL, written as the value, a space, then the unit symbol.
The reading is 1.6 mL
